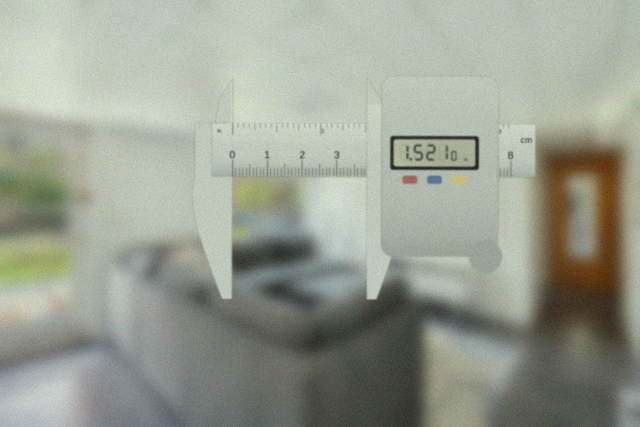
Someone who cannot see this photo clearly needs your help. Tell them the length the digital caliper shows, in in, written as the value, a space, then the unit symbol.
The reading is 1.5210 in
